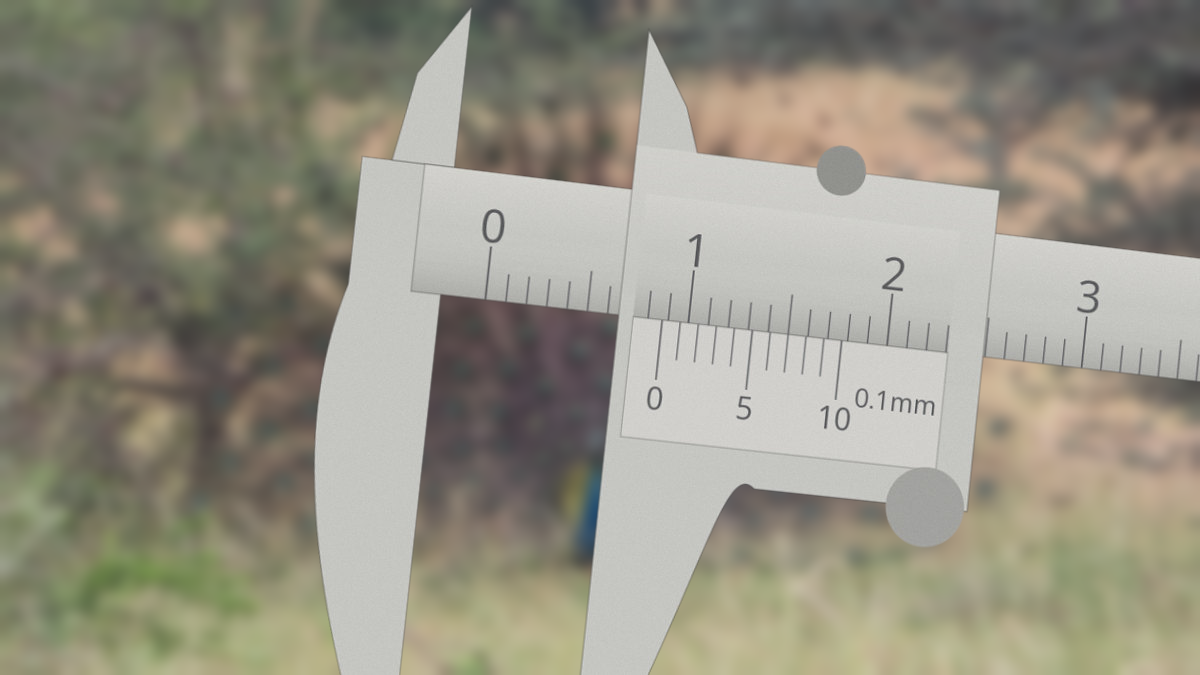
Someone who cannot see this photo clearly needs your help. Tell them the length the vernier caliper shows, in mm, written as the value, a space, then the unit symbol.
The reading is 8.7 mm
